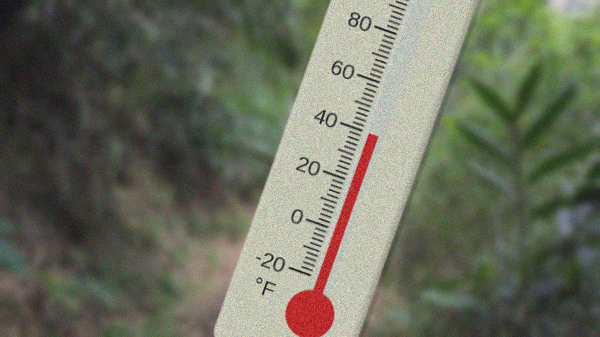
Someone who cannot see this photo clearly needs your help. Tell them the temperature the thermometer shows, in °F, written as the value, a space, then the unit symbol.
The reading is 40 °F
